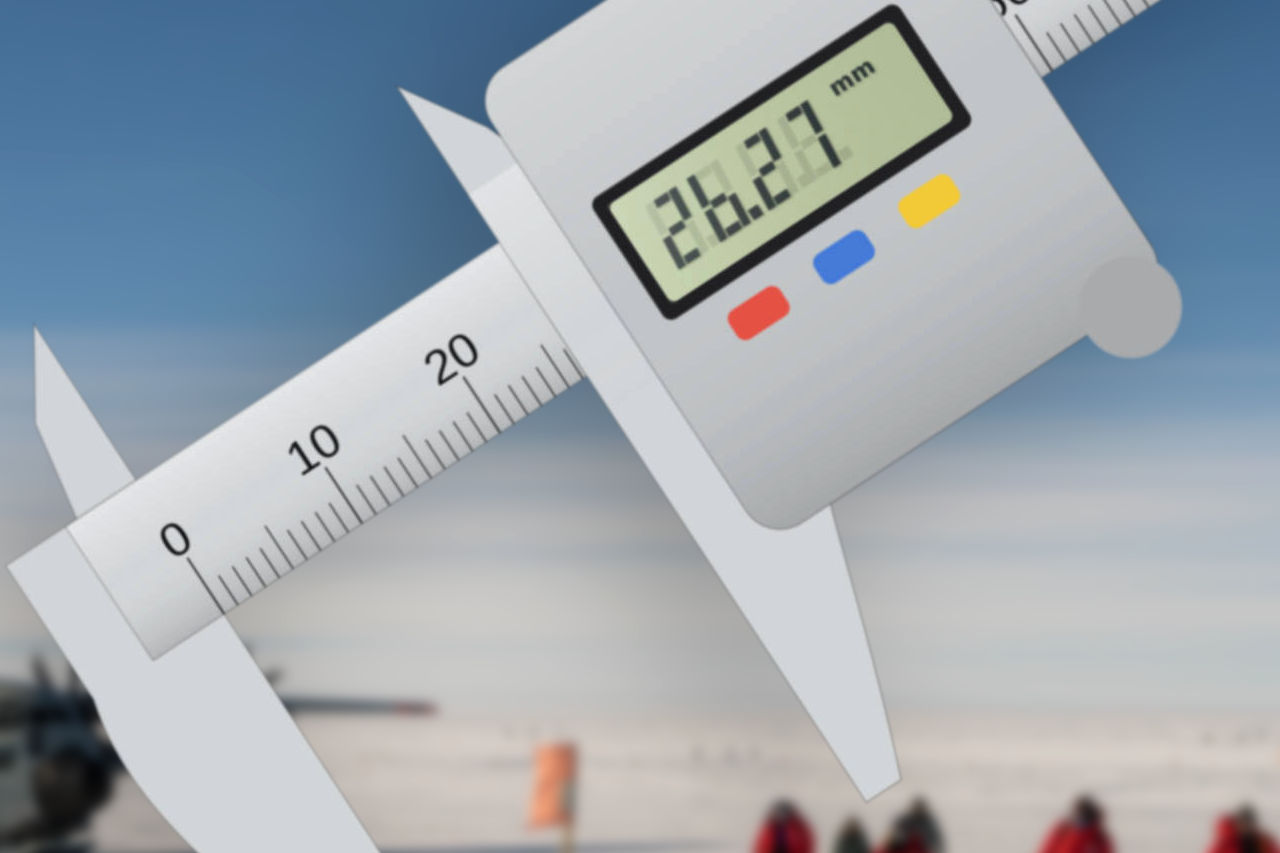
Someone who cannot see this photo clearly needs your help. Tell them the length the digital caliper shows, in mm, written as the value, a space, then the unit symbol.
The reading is 26.27 mm
